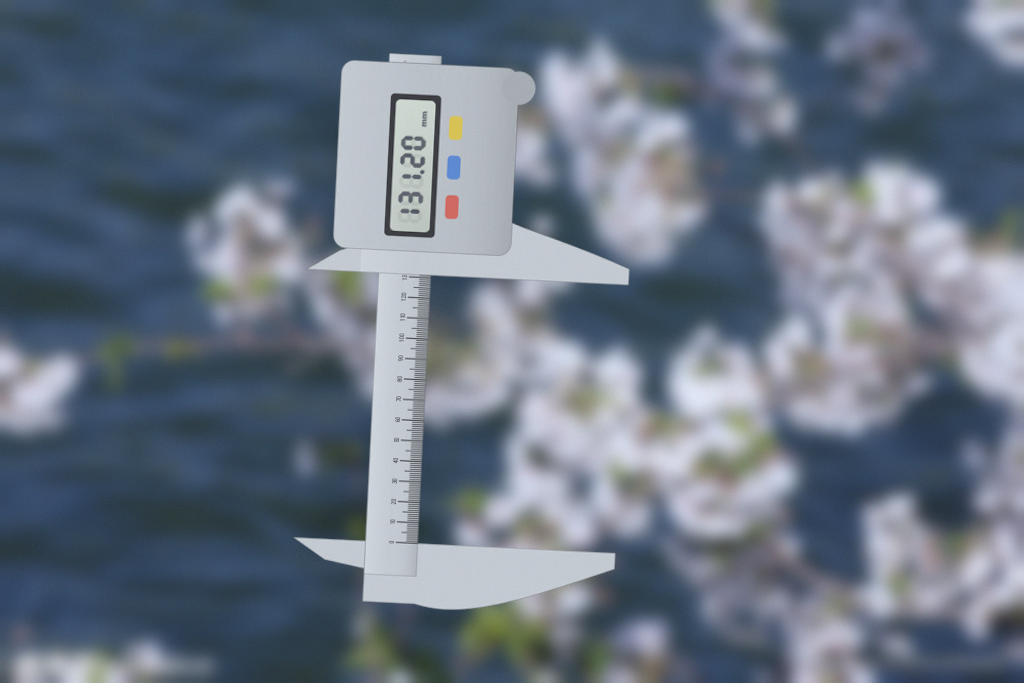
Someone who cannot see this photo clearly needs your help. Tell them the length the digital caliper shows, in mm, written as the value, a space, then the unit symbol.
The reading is 131.20 mm
